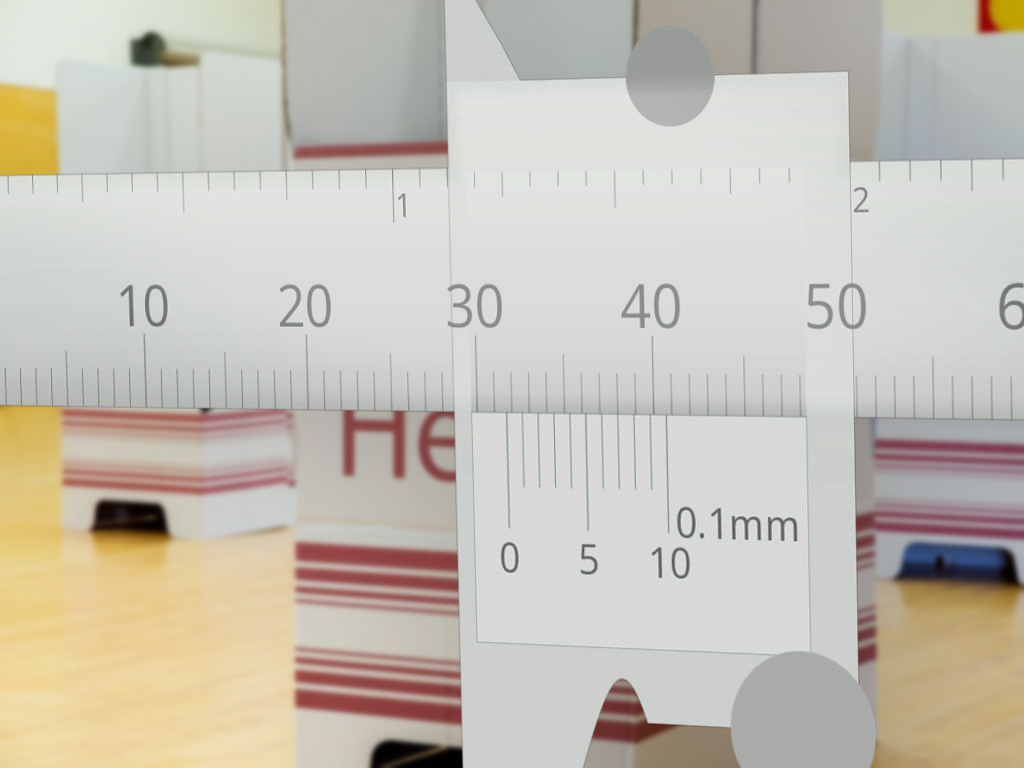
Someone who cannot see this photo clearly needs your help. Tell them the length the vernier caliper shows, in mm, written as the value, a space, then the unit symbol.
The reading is 31.7 mm
